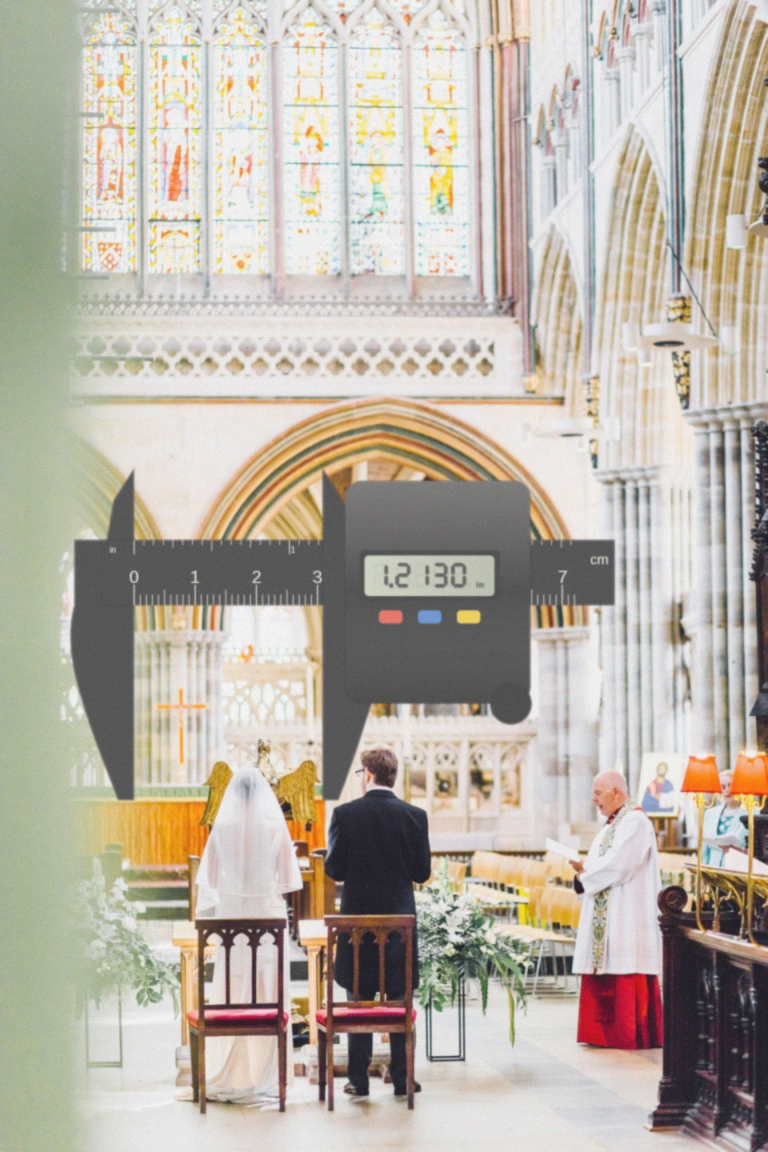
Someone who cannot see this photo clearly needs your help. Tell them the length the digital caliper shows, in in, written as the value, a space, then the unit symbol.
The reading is 1.2130 in
